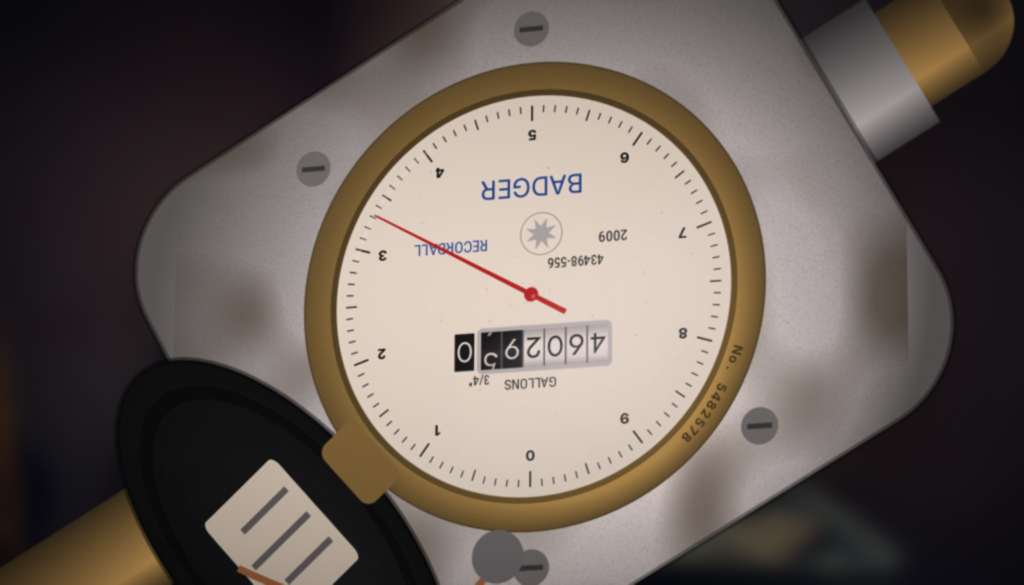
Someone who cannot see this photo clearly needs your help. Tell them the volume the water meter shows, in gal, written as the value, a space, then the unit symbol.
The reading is 4602953.3 gal
